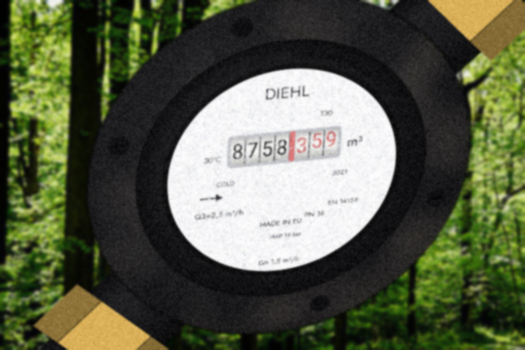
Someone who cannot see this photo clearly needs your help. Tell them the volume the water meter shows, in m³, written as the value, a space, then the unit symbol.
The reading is 8758.359 m³
